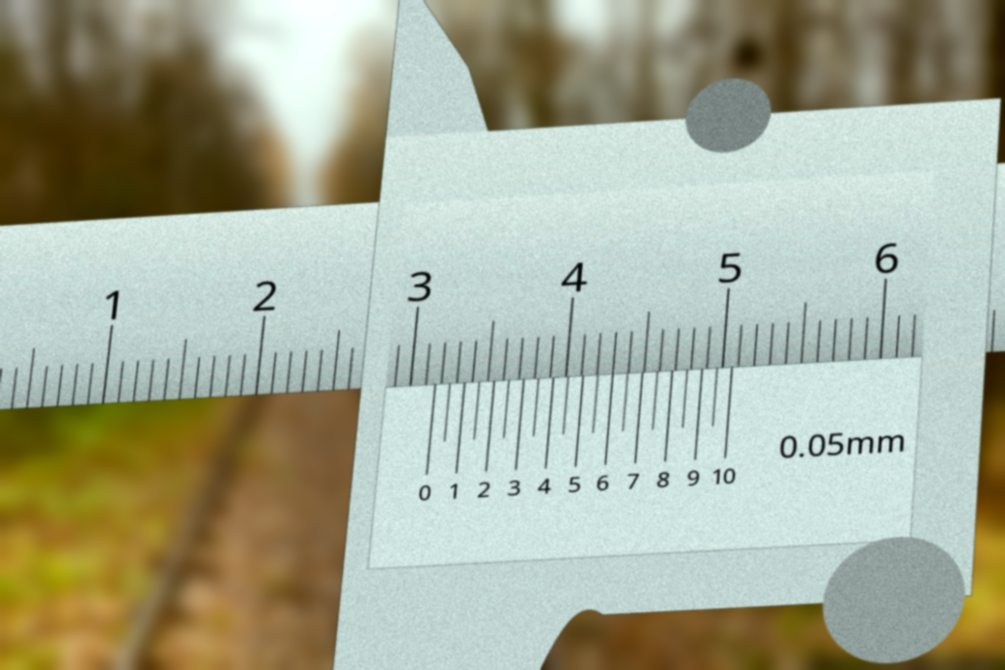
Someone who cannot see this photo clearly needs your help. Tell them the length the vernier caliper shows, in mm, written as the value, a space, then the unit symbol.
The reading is 31.6 mm
